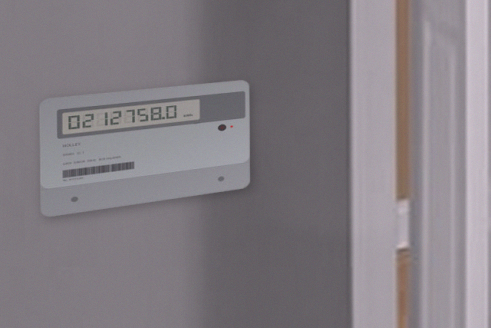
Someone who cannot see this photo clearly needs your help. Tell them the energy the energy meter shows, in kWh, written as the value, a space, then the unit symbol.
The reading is 212758.0 kWh
